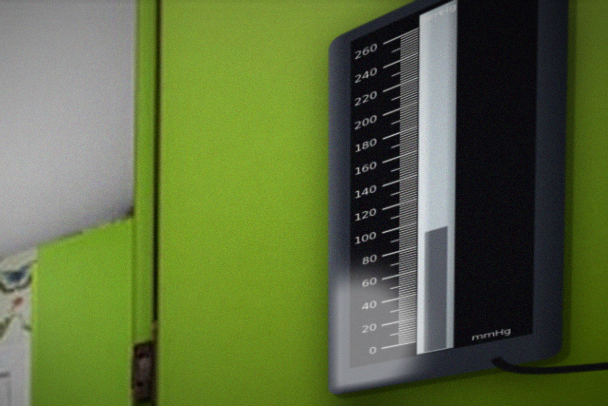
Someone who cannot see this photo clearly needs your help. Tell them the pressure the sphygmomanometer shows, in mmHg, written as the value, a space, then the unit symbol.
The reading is 90 mmHg
